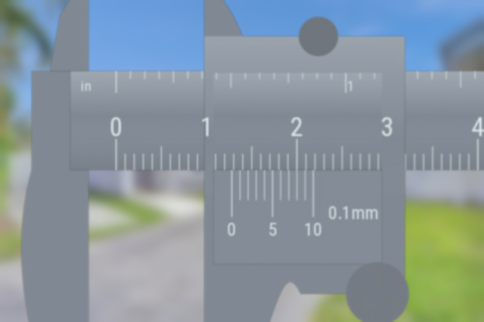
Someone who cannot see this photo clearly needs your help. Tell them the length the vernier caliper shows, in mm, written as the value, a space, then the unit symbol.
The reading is 12.8 mm
